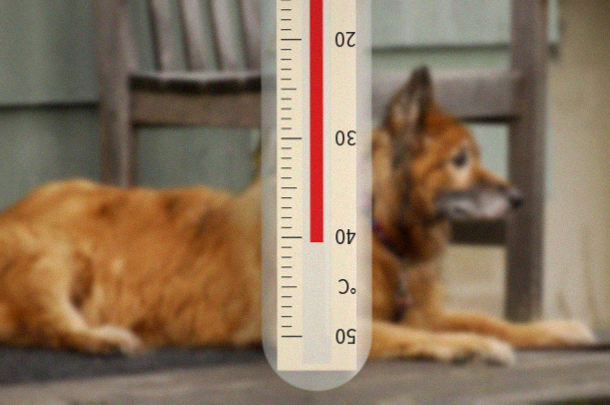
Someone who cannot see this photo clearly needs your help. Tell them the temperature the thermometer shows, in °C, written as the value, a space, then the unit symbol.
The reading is 40.5 °C
